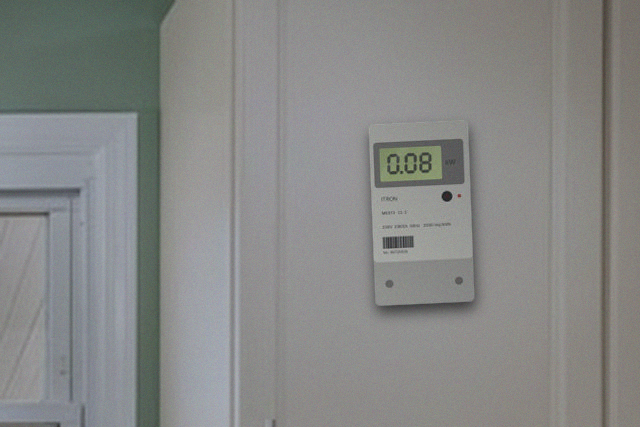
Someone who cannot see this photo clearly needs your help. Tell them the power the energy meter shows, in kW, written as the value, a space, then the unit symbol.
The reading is 0.08 kW
